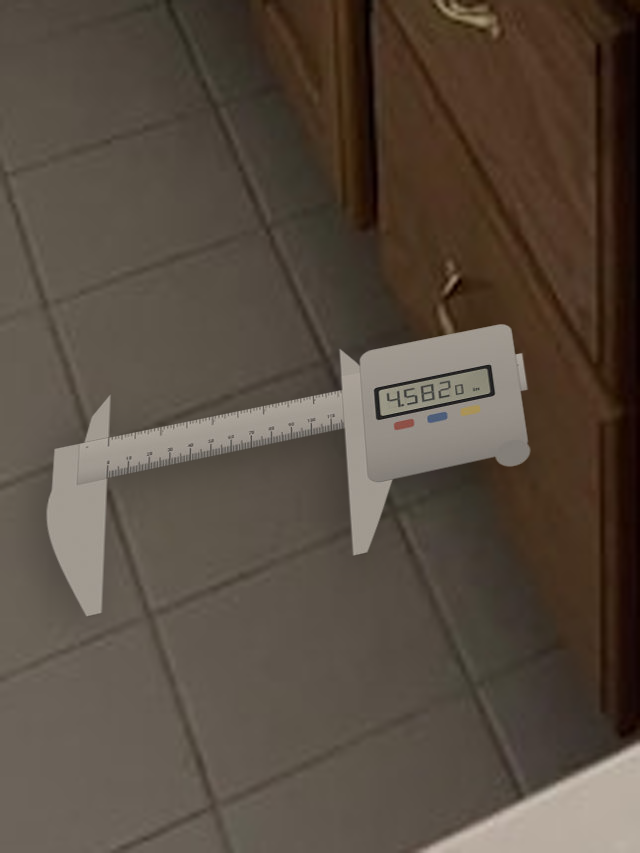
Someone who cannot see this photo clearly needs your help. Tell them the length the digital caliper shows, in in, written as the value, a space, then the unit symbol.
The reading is 4.5820 in
